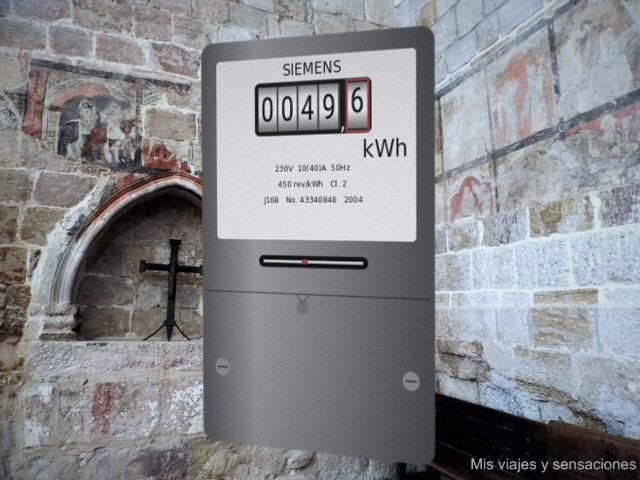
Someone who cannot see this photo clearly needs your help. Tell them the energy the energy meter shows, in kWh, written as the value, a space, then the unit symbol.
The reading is 49.6 kWh
